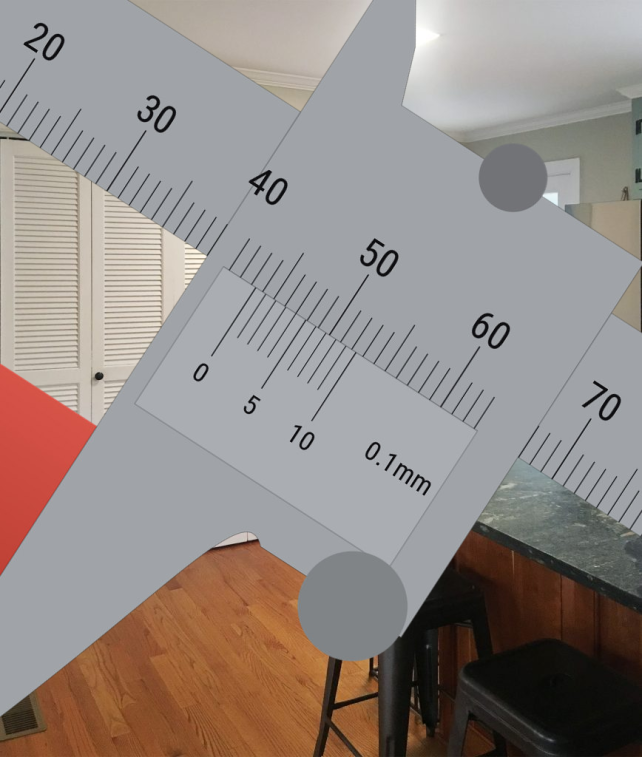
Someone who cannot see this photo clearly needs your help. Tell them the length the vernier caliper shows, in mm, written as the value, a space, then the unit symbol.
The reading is 43.4 mm
